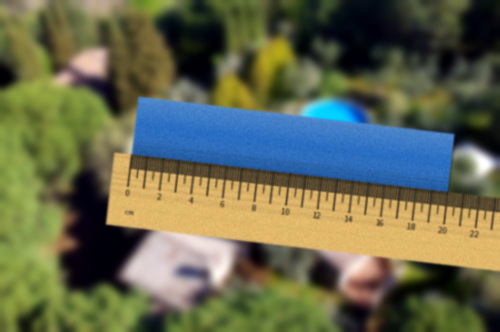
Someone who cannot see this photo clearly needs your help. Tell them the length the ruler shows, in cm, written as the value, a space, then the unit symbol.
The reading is 20 cm
